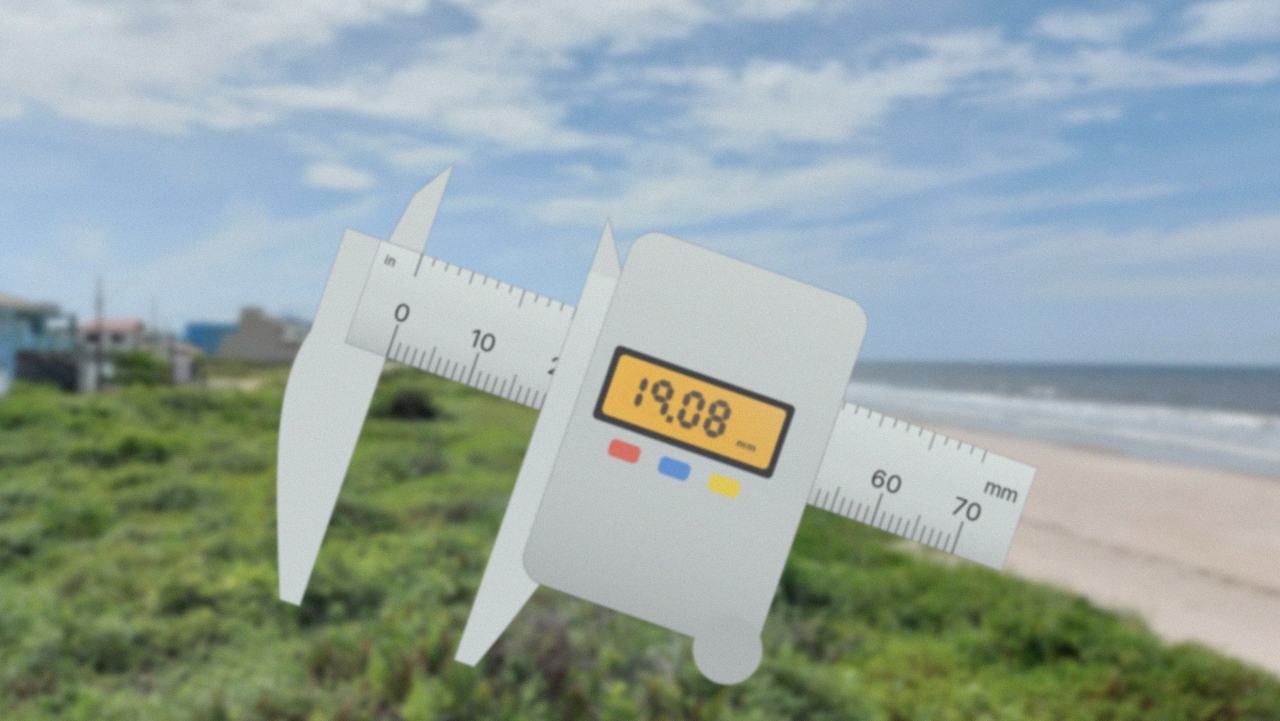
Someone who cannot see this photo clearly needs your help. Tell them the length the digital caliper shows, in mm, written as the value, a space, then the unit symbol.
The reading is 19.08 mm
